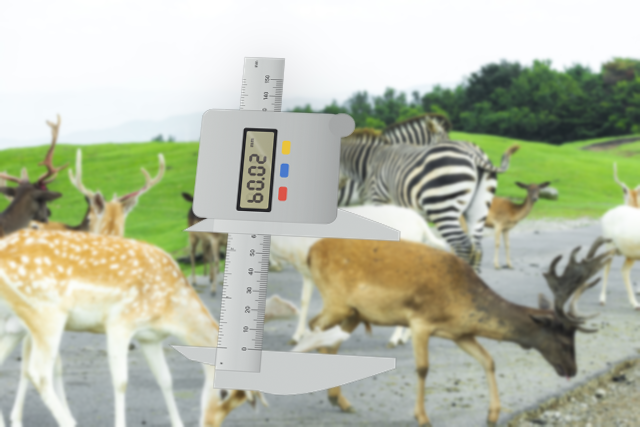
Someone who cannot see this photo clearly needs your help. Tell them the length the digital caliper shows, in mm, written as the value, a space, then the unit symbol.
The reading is 60.02 mm
